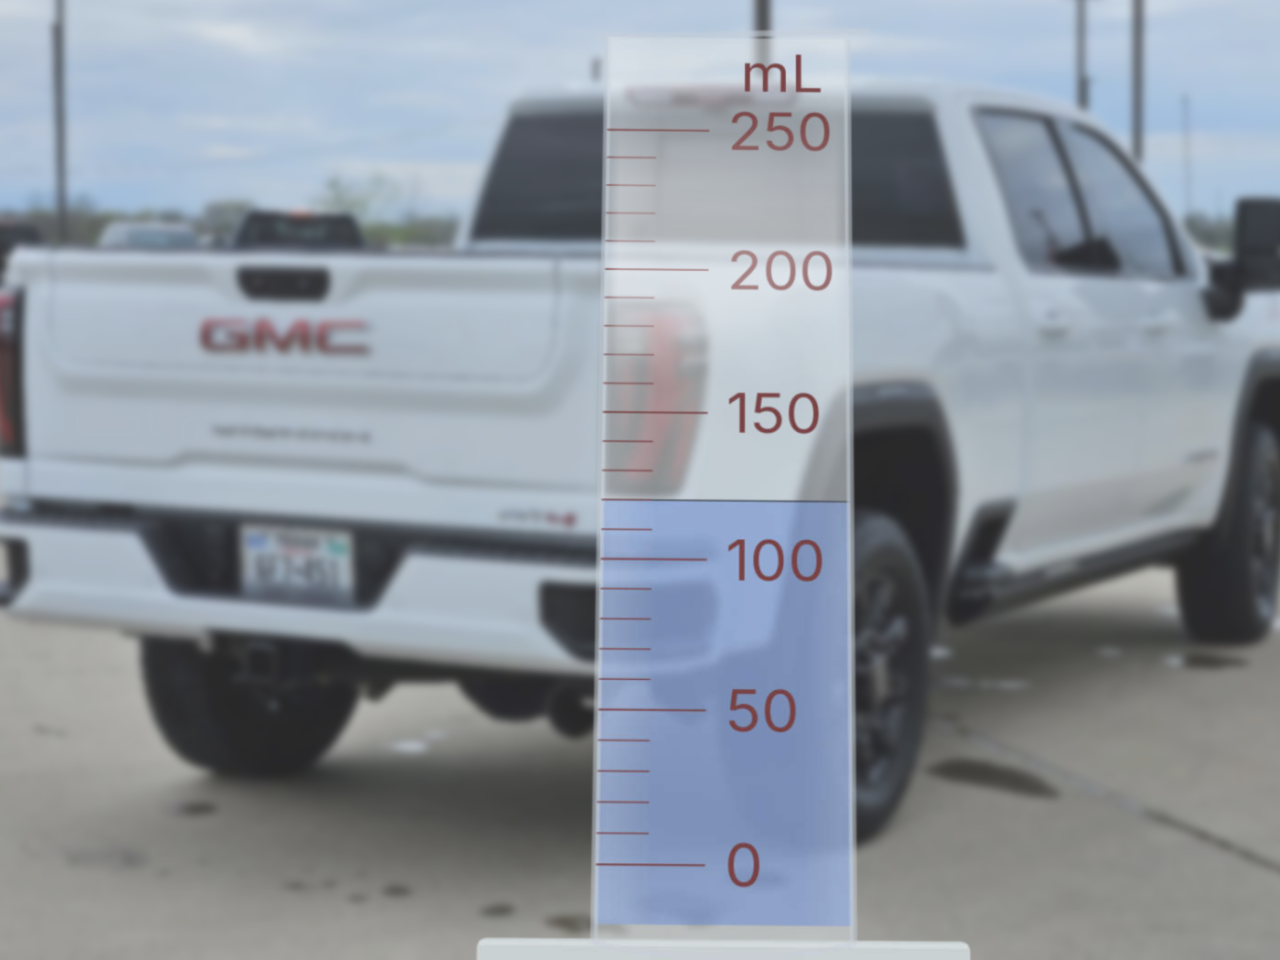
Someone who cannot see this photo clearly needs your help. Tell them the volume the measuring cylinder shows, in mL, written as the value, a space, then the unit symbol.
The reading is 120 mL
